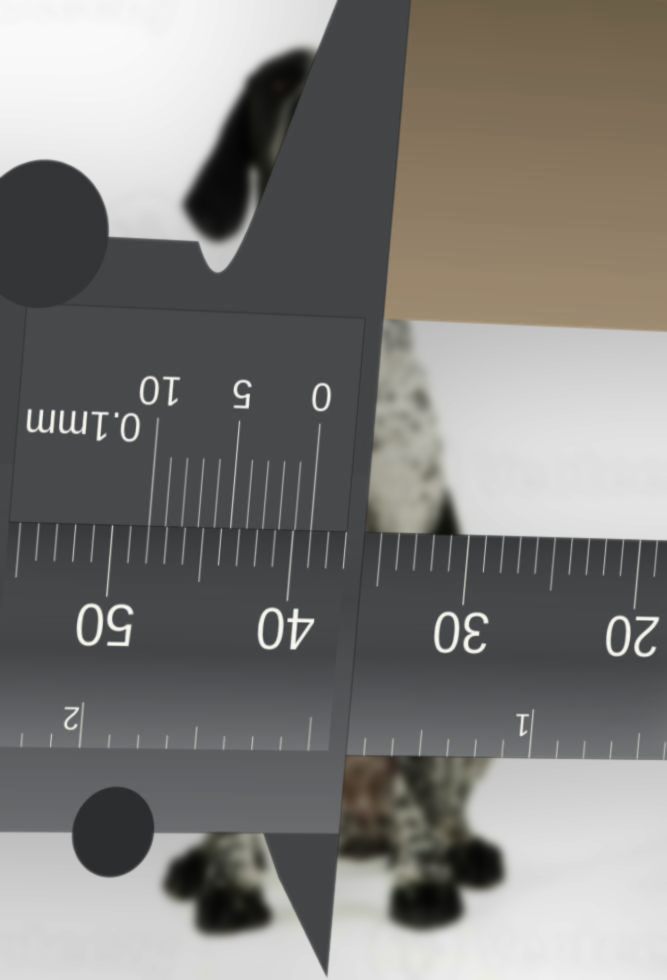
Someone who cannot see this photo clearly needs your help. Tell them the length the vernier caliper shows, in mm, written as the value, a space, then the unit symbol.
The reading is 39.0 mm
